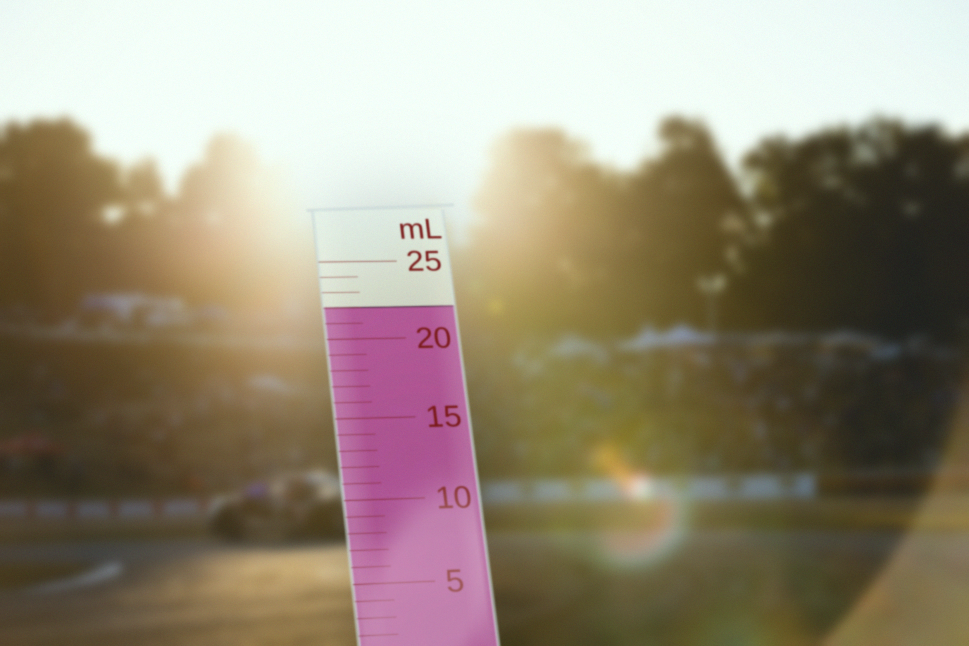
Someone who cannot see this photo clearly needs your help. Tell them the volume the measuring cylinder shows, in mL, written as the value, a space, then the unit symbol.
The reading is 22 mL
